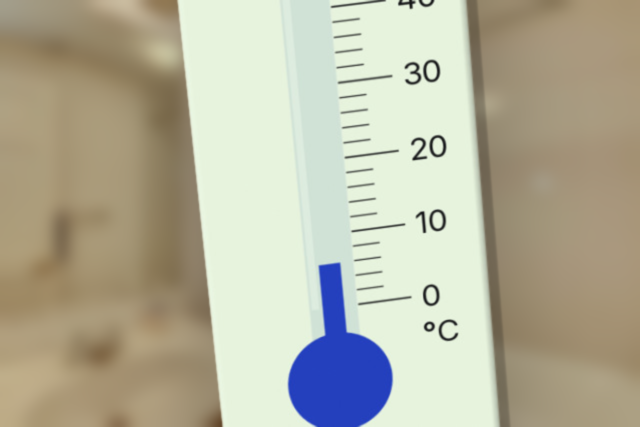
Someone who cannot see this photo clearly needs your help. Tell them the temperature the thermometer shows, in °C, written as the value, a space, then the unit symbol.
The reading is 6 °C
